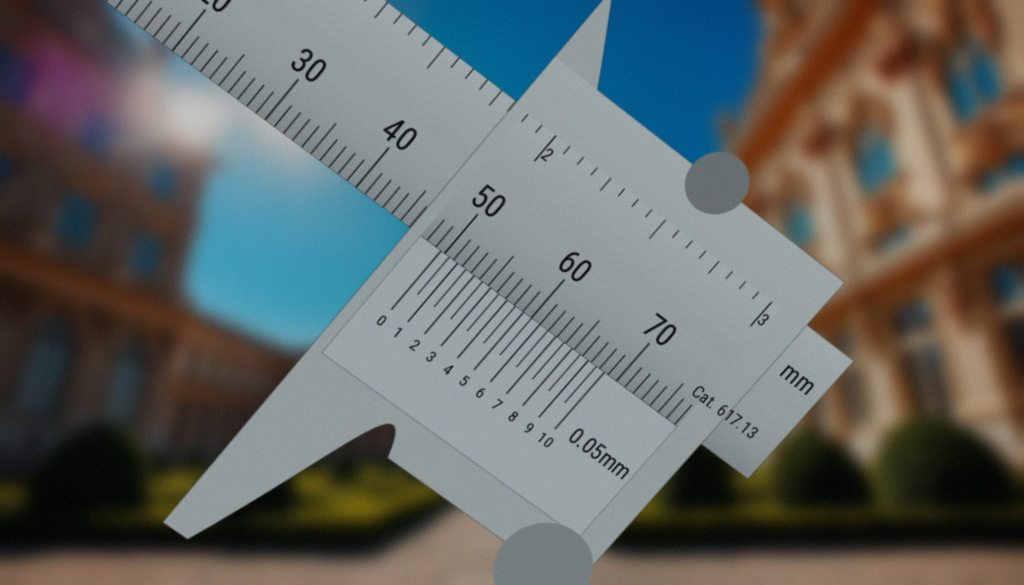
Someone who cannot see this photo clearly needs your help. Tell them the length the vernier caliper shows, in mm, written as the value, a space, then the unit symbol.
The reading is 49.6 mm
